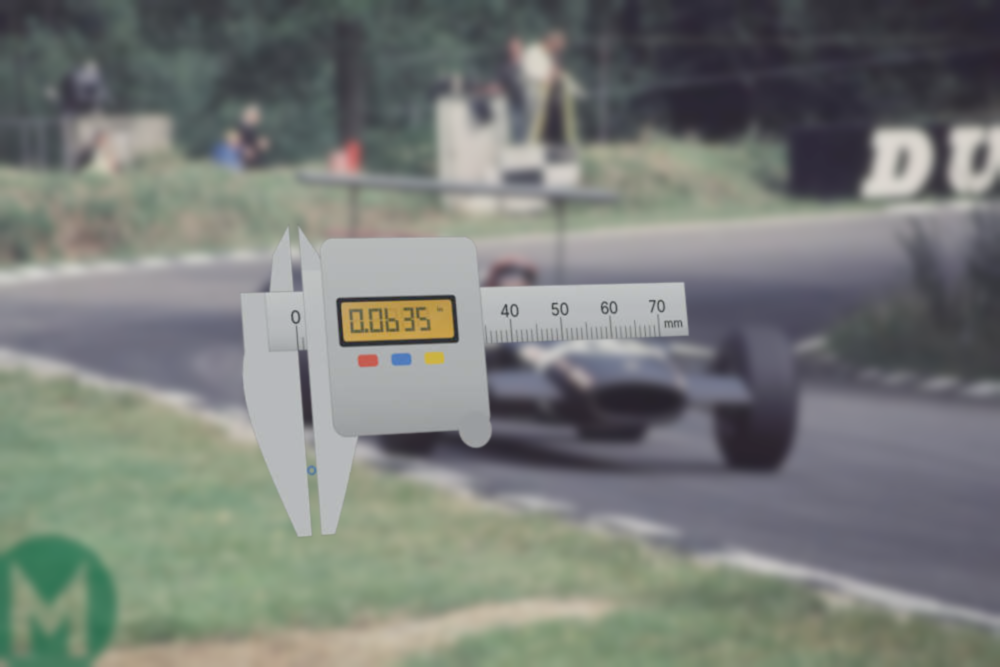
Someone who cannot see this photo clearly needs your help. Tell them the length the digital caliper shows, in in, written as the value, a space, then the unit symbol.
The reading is 0.0635 in
